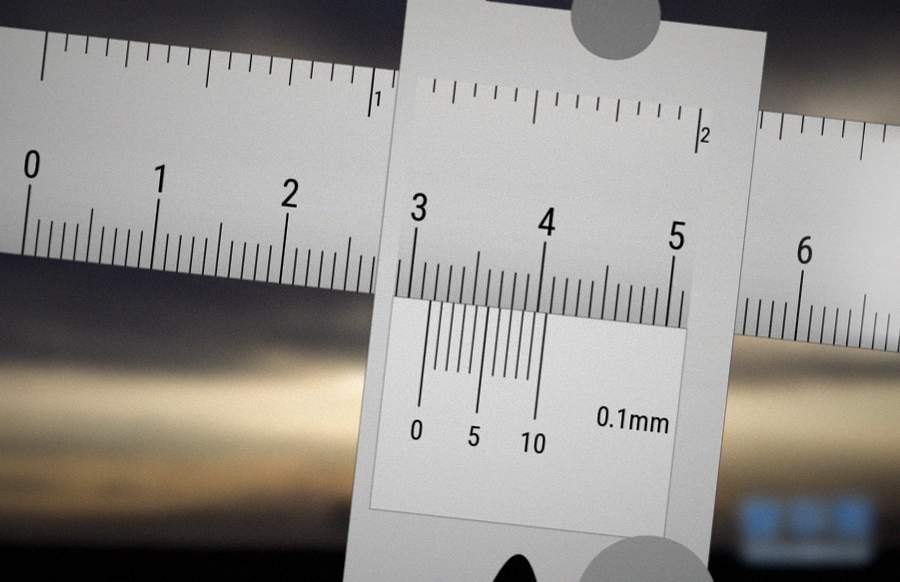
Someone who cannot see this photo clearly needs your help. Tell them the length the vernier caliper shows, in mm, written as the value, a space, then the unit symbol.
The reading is 31.7 mm
